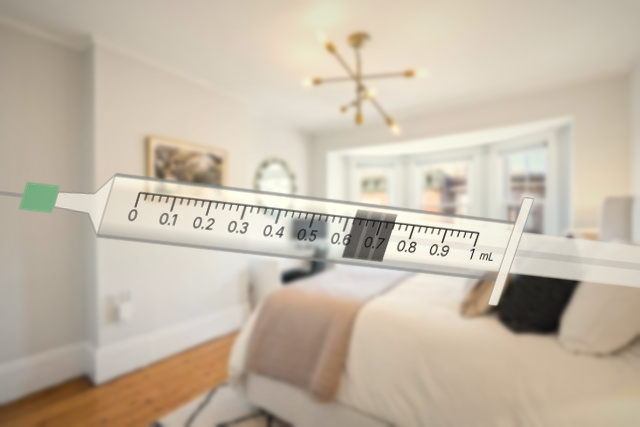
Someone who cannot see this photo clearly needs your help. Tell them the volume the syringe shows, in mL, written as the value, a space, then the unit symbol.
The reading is 0.62 mL
